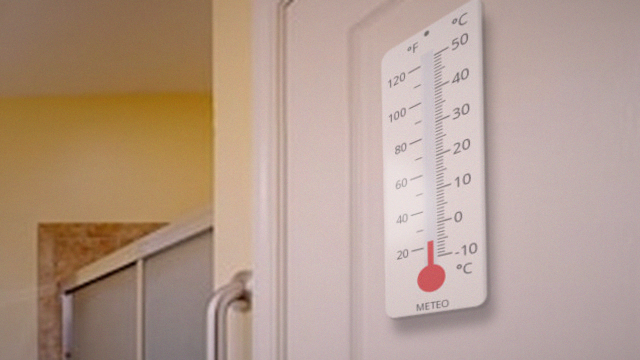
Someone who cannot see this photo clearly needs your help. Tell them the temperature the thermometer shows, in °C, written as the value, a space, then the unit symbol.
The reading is -5 °C
